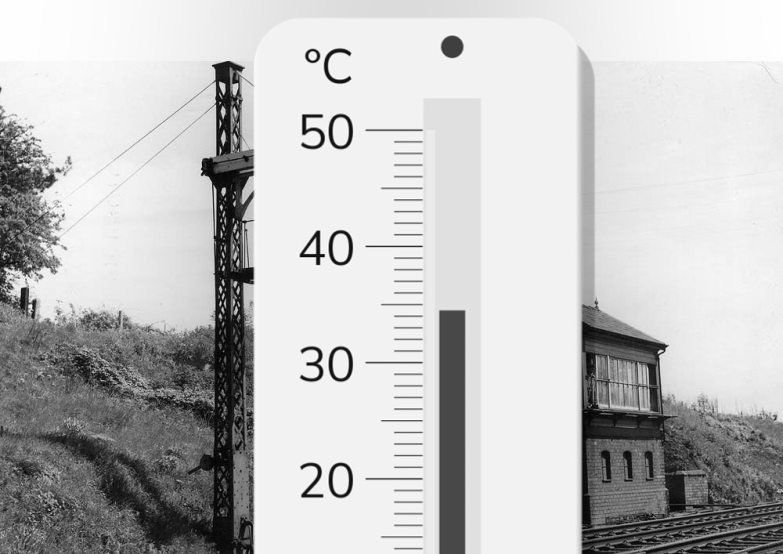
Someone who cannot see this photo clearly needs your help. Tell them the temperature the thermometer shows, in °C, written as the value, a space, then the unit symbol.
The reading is 34.5 °C
